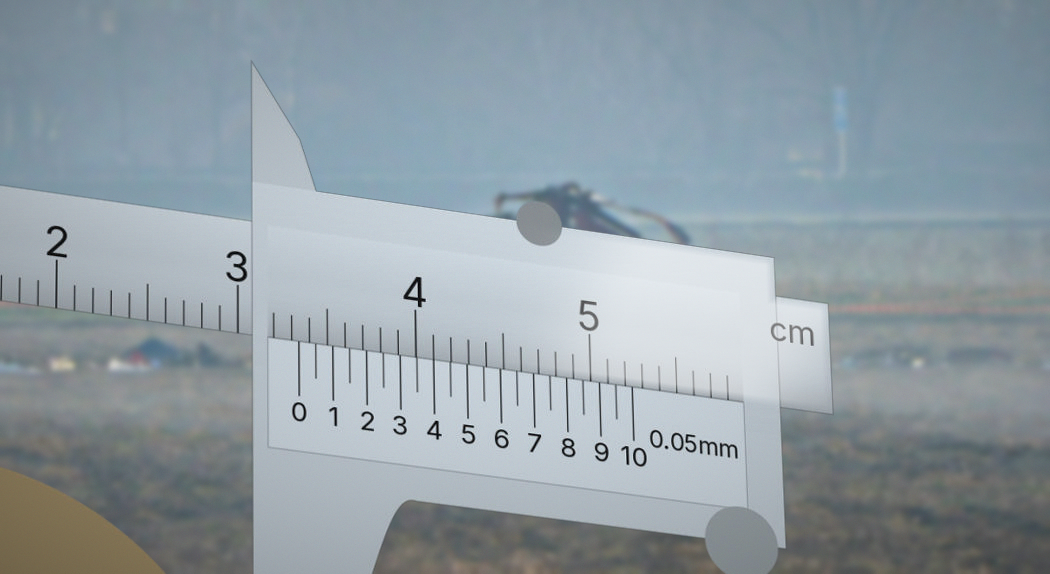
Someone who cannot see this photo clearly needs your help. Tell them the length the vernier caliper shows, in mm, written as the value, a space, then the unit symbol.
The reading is 33.4 mm
